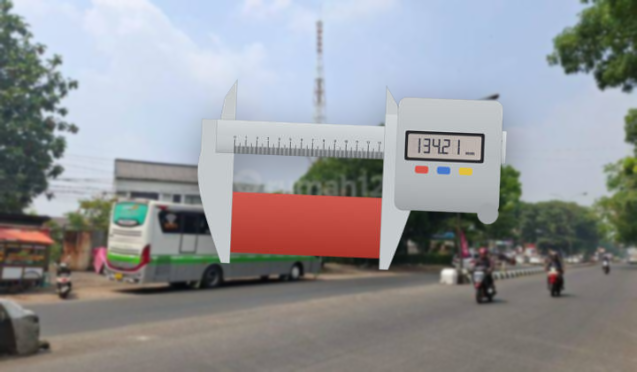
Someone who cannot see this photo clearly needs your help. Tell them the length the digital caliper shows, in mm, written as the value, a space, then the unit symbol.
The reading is 134.21 mm
